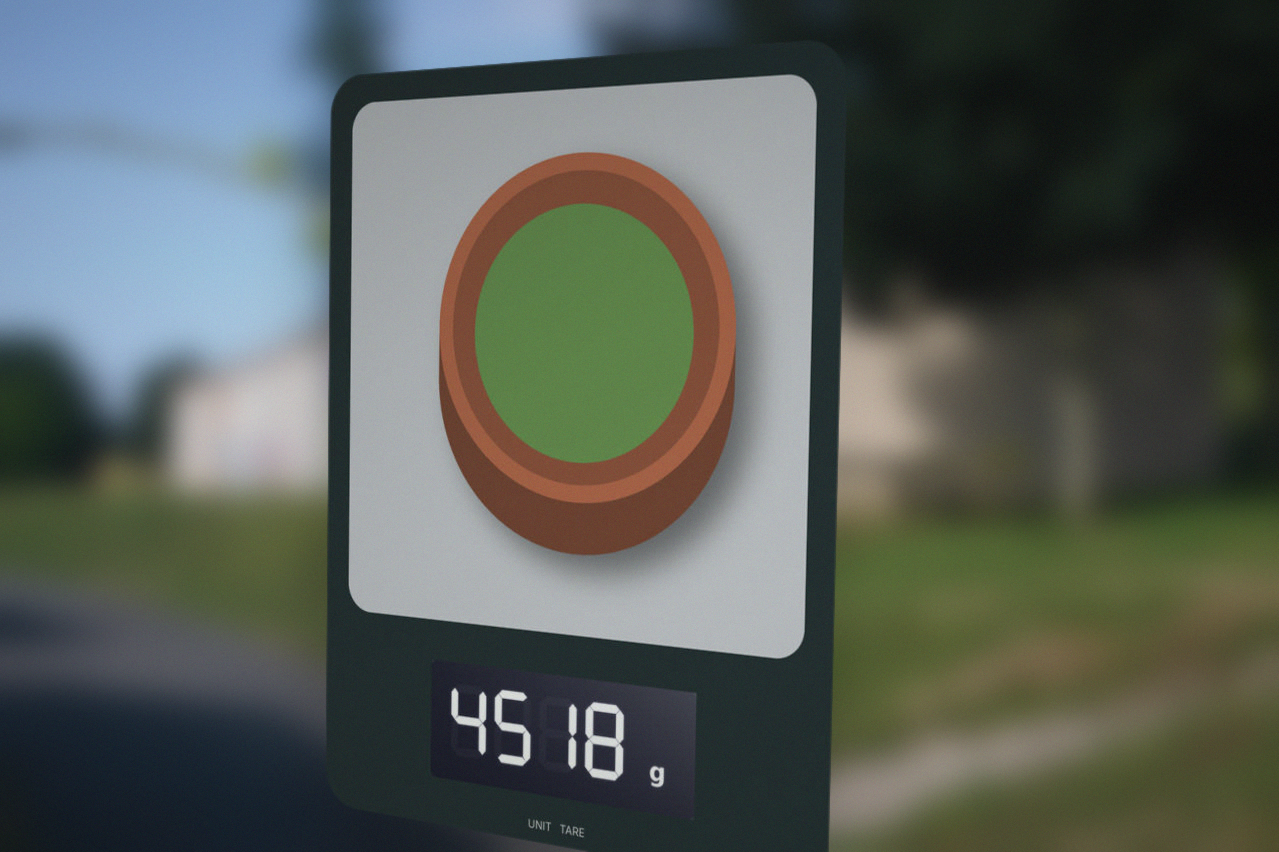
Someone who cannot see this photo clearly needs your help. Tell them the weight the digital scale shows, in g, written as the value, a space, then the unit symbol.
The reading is 4518 g
